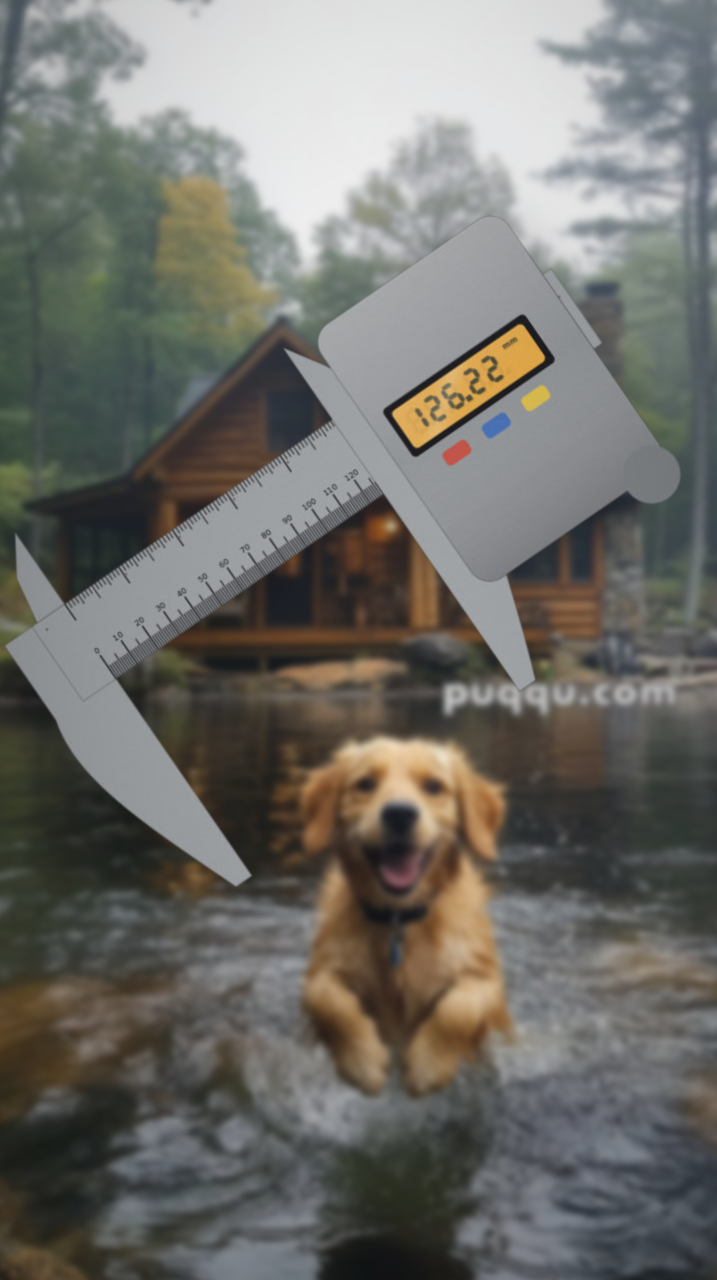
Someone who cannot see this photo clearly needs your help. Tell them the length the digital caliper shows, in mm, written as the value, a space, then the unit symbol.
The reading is 126.22 mm
